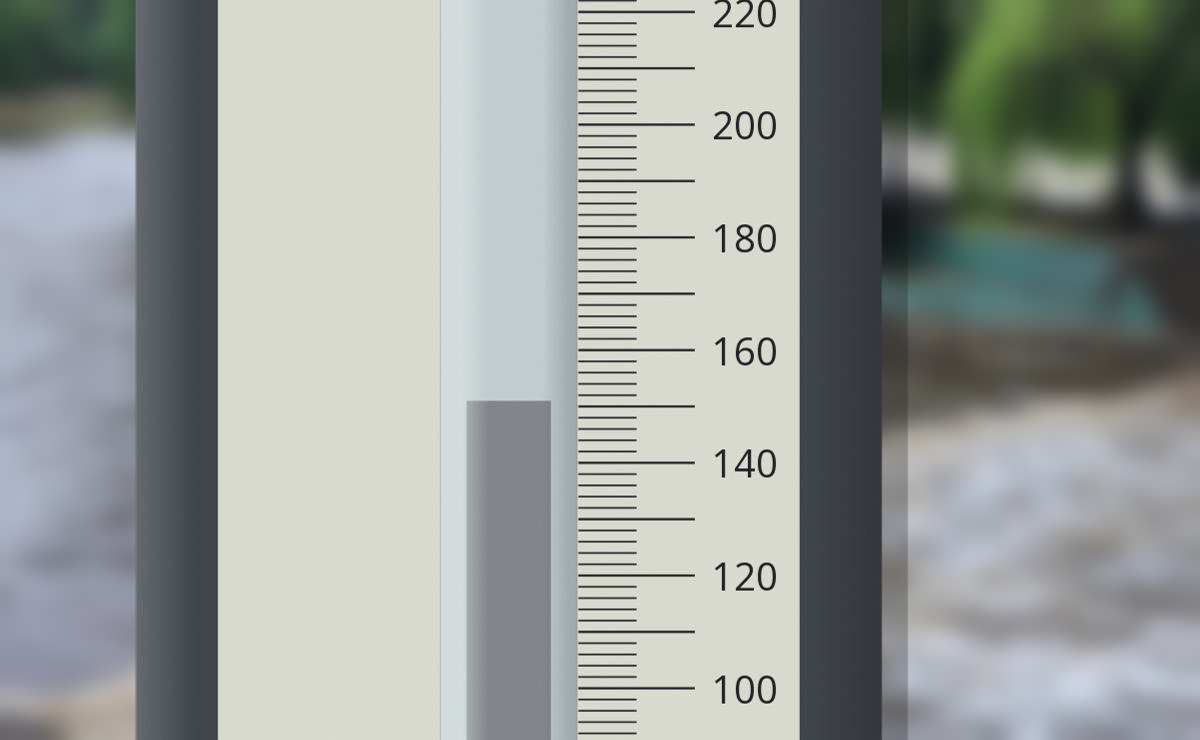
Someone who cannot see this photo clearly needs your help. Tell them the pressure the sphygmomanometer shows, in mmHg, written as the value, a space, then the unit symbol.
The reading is 151 mmHg
